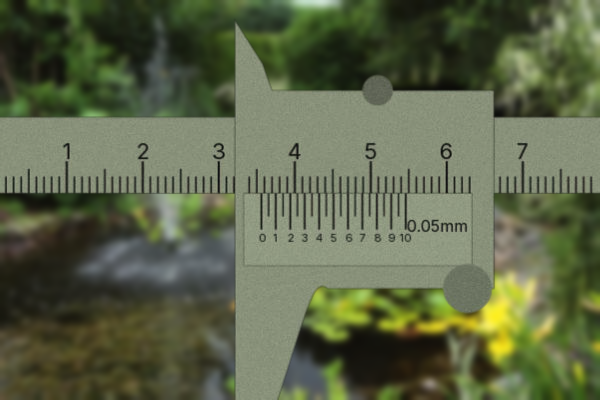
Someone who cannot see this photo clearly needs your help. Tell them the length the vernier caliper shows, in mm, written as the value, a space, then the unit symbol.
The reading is 35.6 mm
